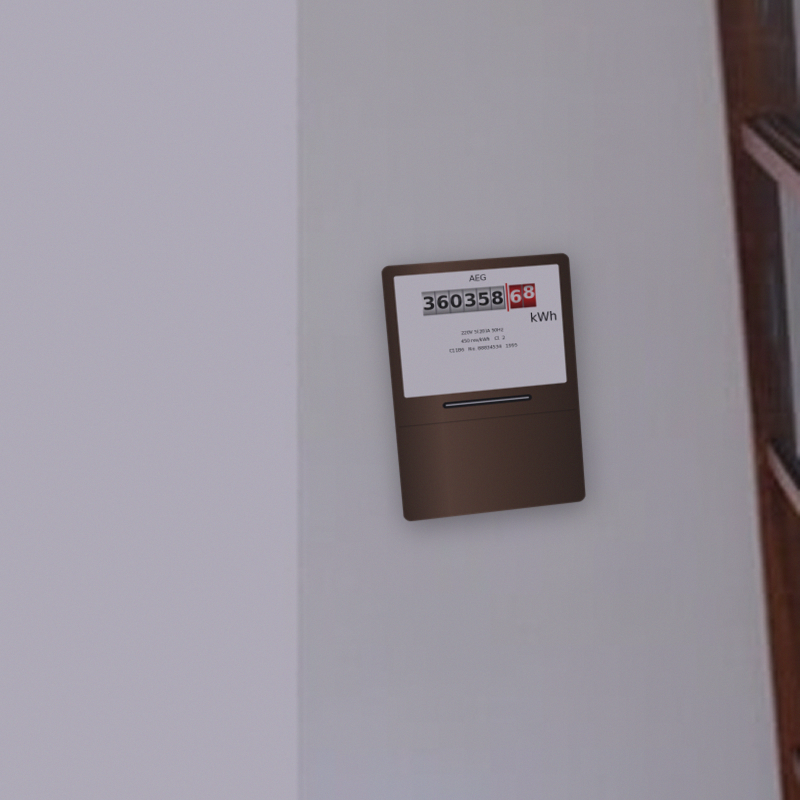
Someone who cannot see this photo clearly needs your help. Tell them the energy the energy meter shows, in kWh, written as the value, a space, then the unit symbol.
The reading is 360358.68 kWh
